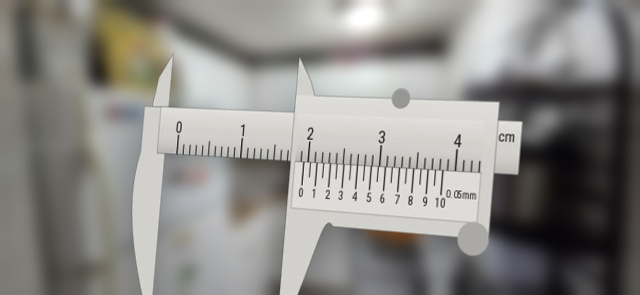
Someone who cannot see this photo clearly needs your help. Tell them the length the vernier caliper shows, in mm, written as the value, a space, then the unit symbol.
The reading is 19.4 mm
